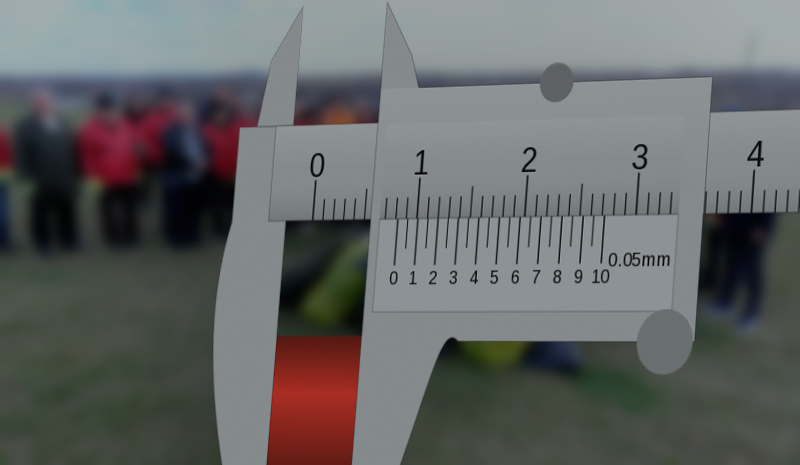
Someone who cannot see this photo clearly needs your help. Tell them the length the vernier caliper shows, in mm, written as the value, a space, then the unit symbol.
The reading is 8.2 mm
